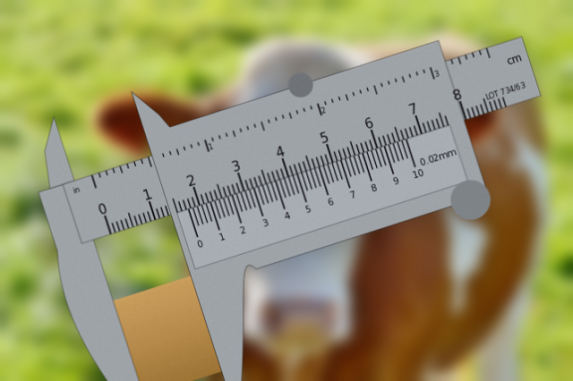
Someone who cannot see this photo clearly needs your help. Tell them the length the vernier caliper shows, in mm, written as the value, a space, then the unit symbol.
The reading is 17.5 mm
